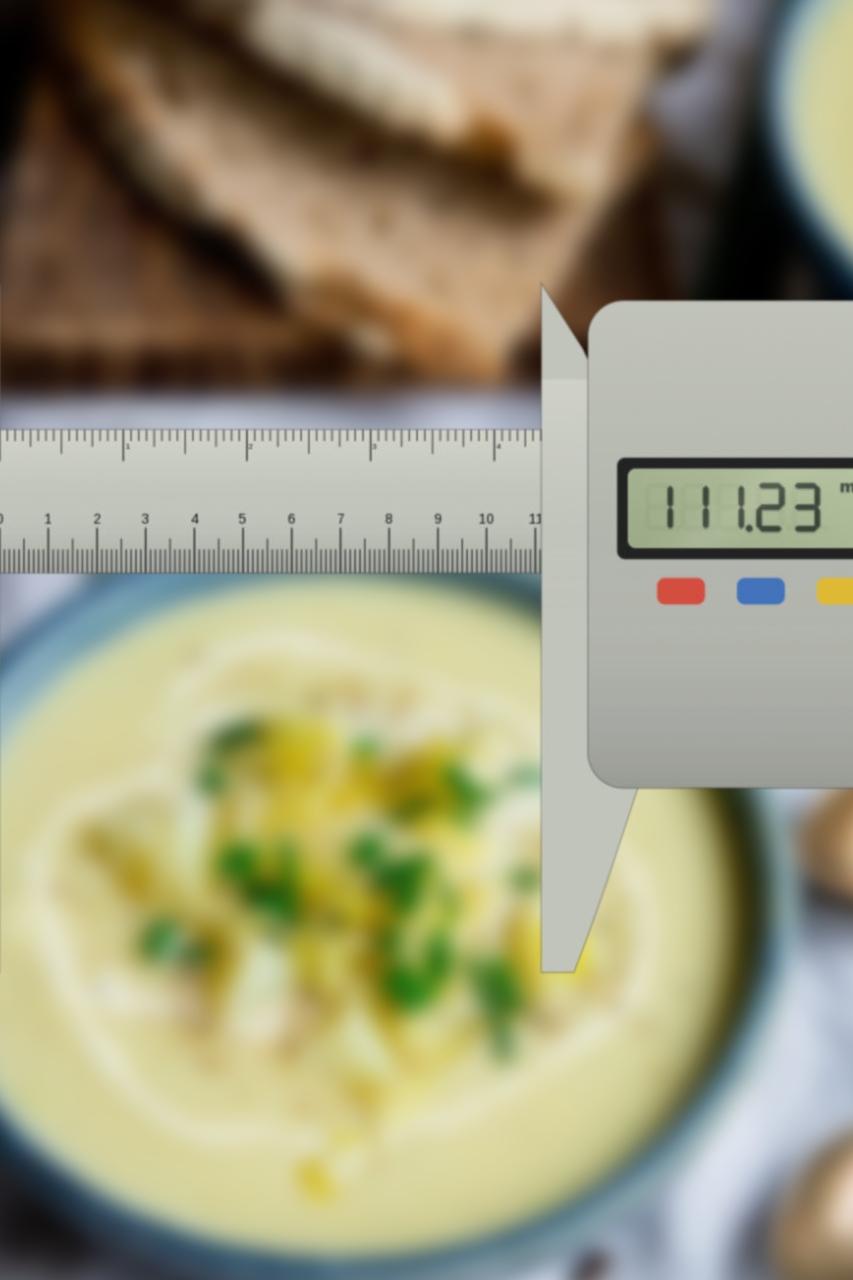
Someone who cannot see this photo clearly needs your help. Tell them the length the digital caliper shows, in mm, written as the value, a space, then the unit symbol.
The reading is 111.23 mm
